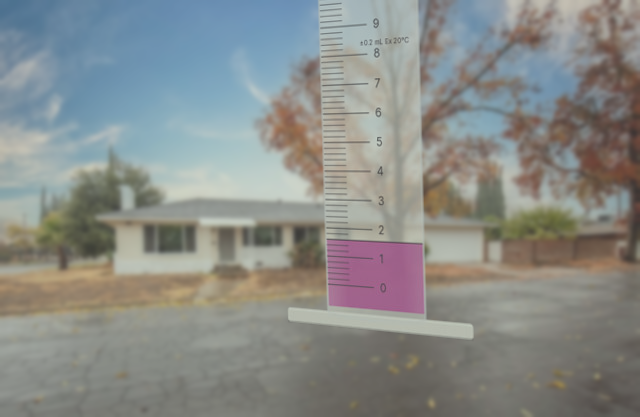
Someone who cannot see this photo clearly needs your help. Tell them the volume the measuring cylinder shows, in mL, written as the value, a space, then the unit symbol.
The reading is 1.6 mL
